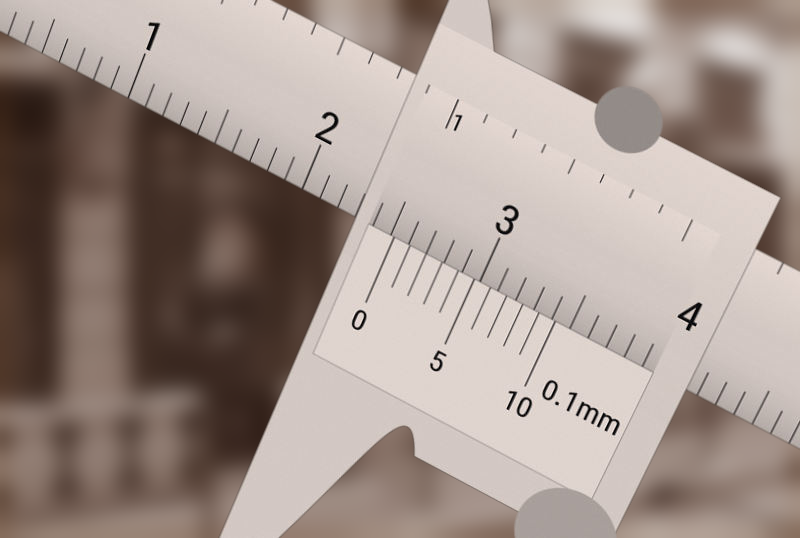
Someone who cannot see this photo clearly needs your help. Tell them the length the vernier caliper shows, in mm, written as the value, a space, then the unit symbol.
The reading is 25.2 mm
